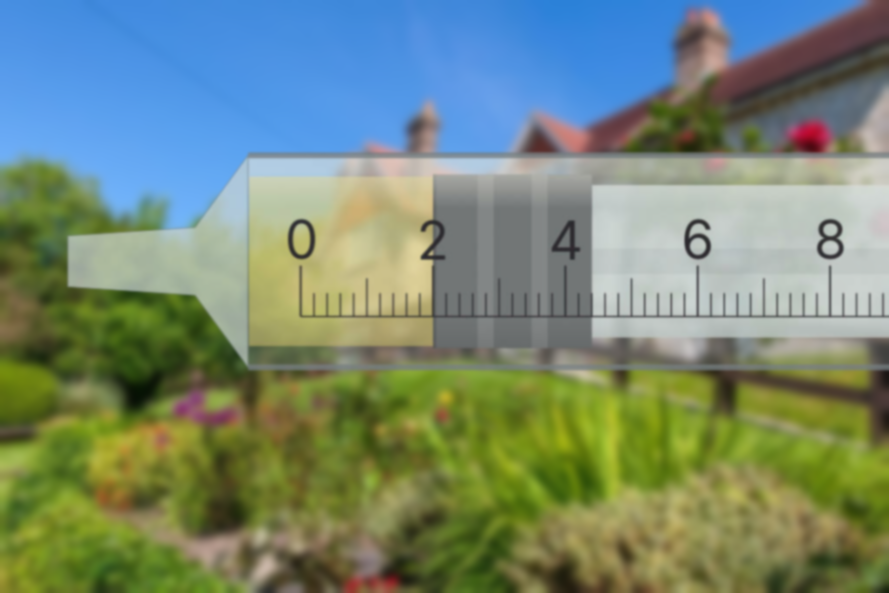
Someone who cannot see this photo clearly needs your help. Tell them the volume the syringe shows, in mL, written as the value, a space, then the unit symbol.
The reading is 2 mL
